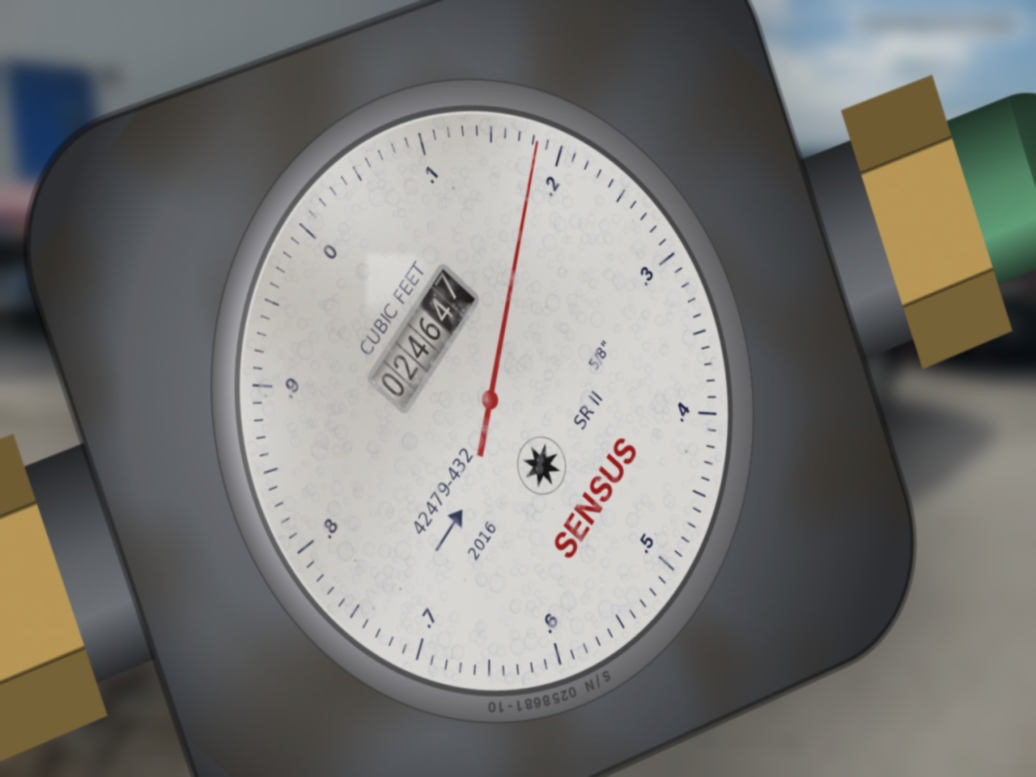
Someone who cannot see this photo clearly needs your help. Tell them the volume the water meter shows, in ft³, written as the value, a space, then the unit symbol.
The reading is 24647.18 ft³
